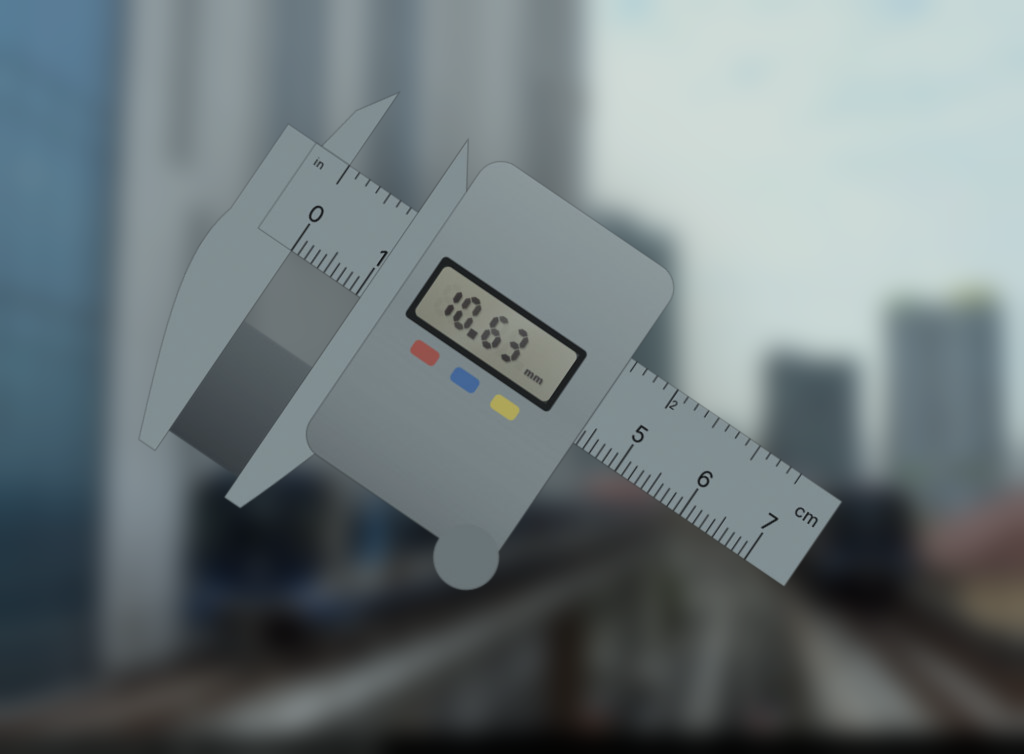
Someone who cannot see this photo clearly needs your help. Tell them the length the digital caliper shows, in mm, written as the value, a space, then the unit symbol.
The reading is 10.63 mm
